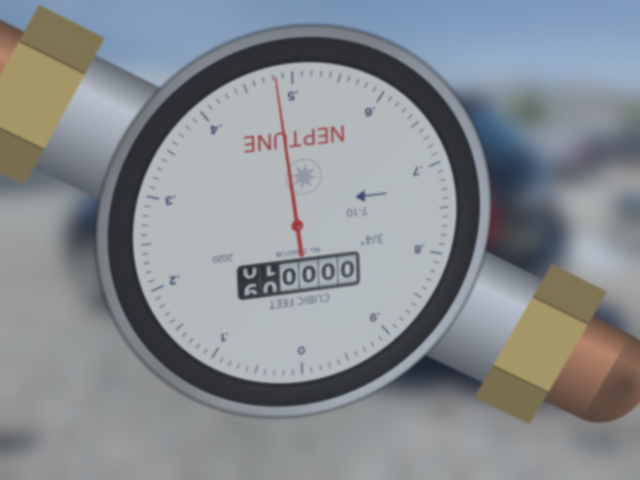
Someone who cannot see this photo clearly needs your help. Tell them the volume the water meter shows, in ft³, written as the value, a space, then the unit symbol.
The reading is 9.48 ft³
